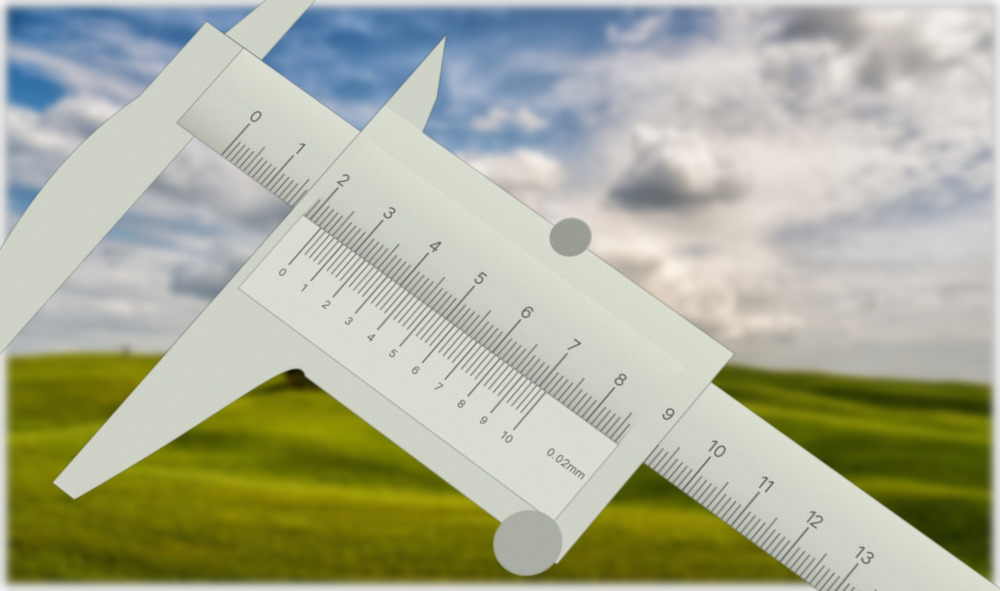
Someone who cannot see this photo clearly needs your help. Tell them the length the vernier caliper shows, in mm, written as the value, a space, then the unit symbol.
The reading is 22.5 mm
